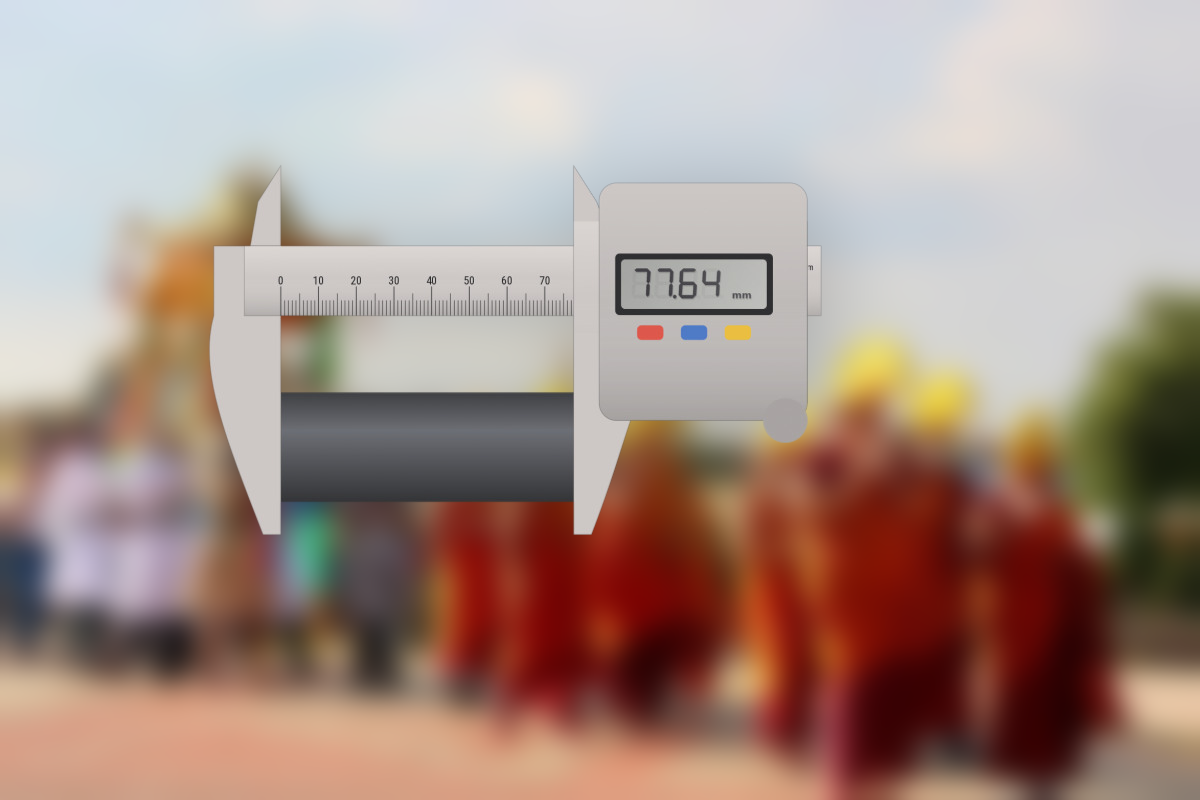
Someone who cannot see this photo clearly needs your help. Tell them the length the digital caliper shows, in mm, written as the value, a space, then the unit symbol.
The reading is 77.64 mm
